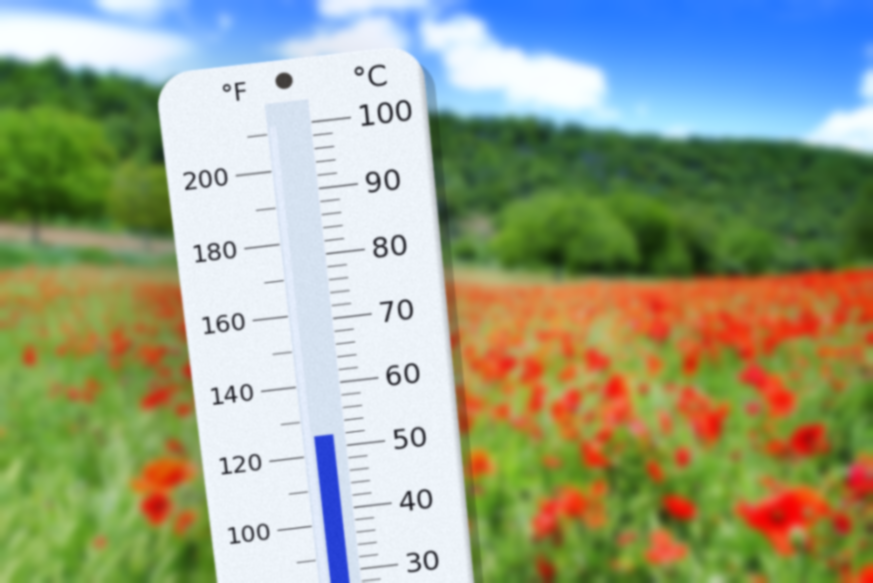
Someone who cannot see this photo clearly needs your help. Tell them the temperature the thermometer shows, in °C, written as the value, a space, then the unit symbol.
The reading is 52 °C
